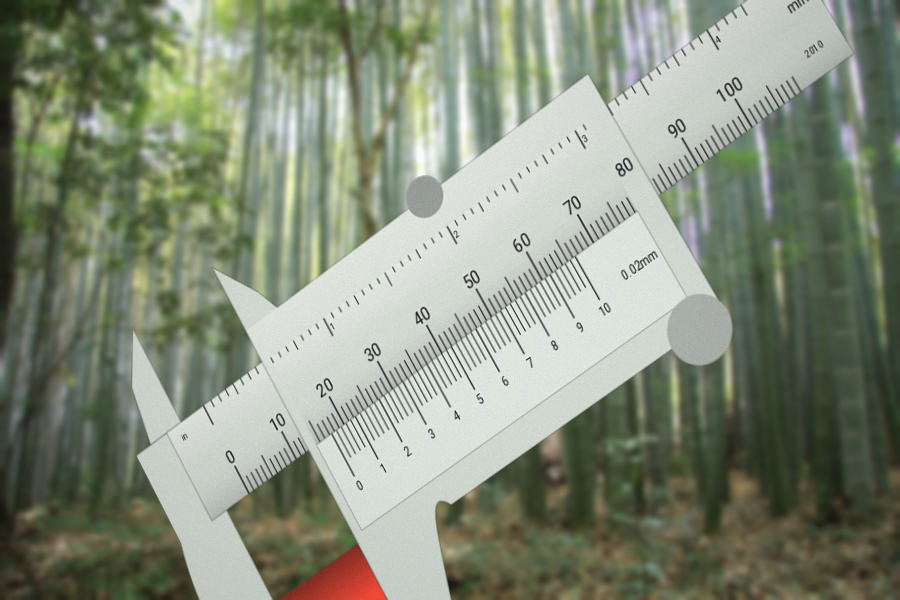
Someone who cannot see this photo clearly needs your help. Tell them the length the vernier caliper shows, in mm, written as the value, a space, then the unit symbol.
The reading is 17.4 mm
